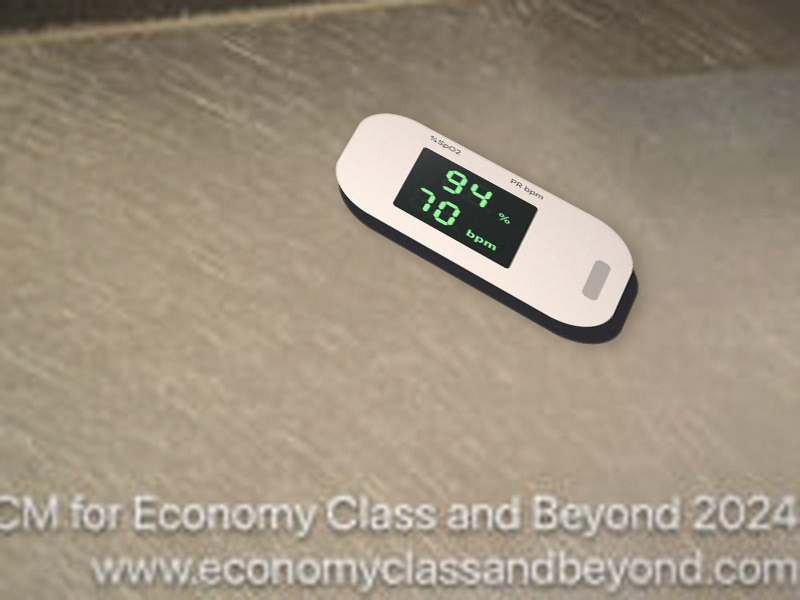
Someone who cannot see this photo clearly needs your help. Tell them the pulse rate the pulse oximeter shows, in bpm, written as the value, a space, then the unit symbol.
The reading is 70 bpm
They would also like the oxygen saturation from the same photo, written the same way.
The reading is 94 %
